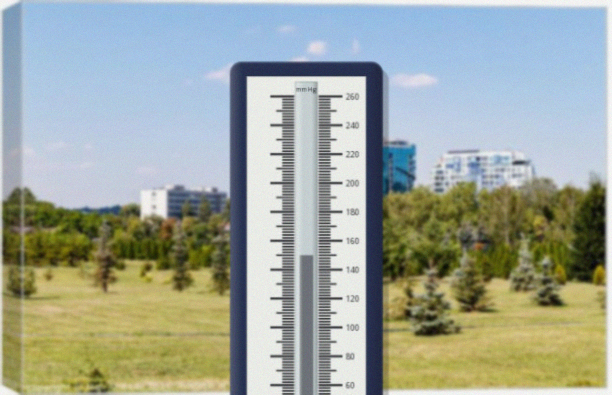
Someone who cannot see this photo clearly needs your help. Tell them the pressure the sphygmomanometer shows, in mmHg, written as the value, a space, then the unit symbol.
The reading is 150 mmHg
